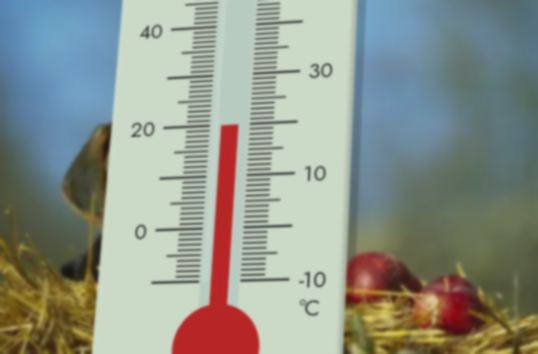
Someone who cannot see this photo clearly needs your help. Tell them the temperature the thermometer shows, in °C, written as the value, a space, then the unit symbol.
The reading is 20 °C
